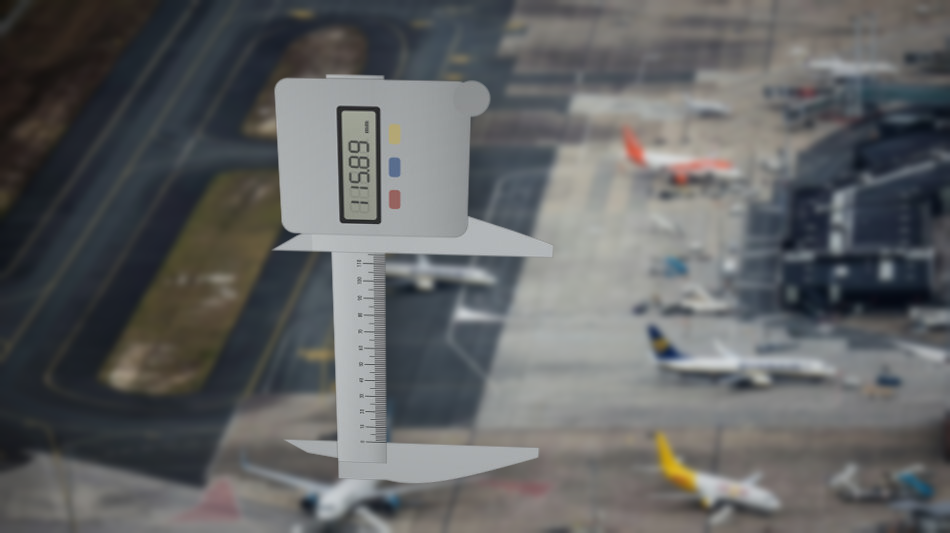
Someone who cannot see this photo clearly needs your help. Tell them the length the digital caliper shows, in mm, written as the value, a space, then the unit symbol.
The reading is 115.89 mm
